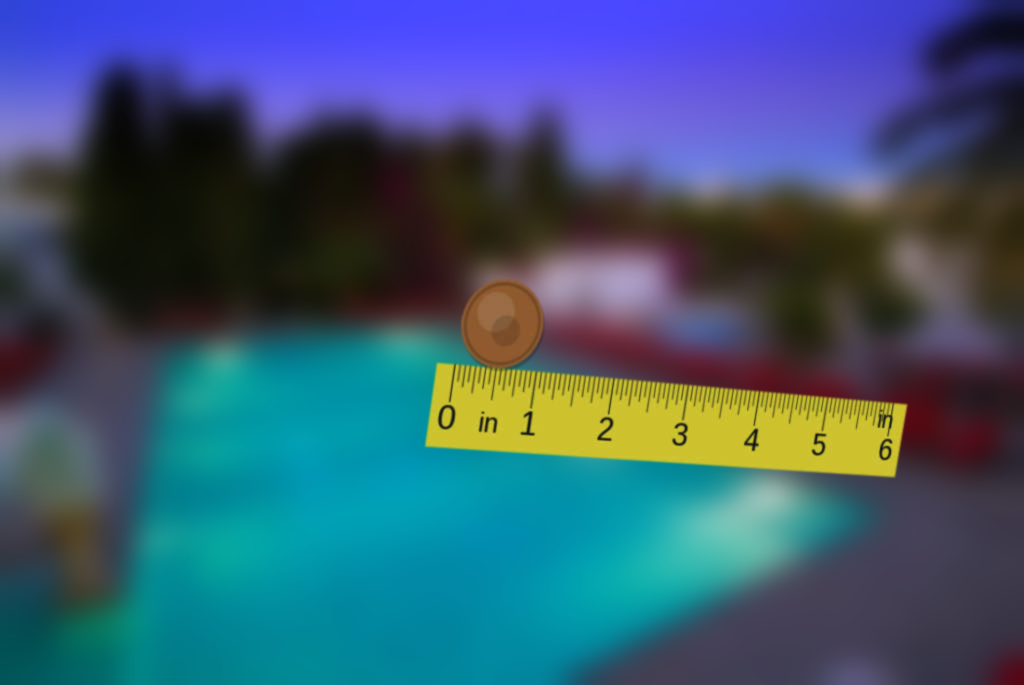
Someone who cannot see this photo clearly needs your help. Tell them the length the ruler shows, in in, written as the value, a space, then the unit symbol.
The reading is 1 in
